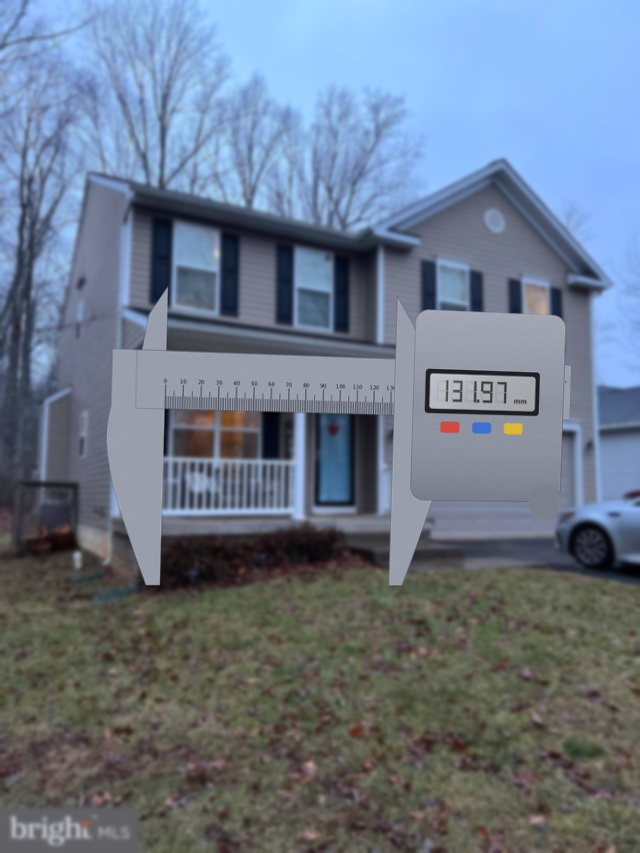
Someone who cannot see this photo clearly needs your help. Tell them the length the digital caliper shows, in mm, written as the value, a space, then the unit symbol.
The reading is 131.97 mm
